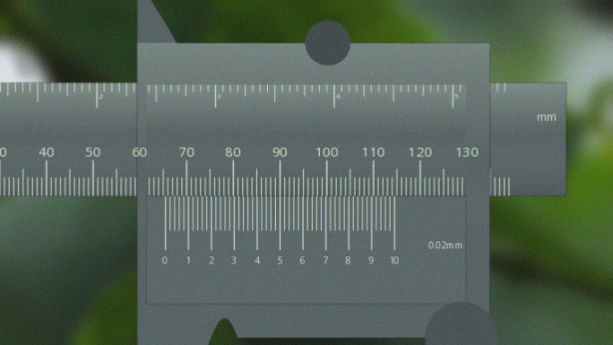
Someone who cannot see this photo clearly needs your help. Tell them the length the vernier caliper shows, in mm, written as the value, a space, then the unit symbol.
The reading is 65.5 mm
